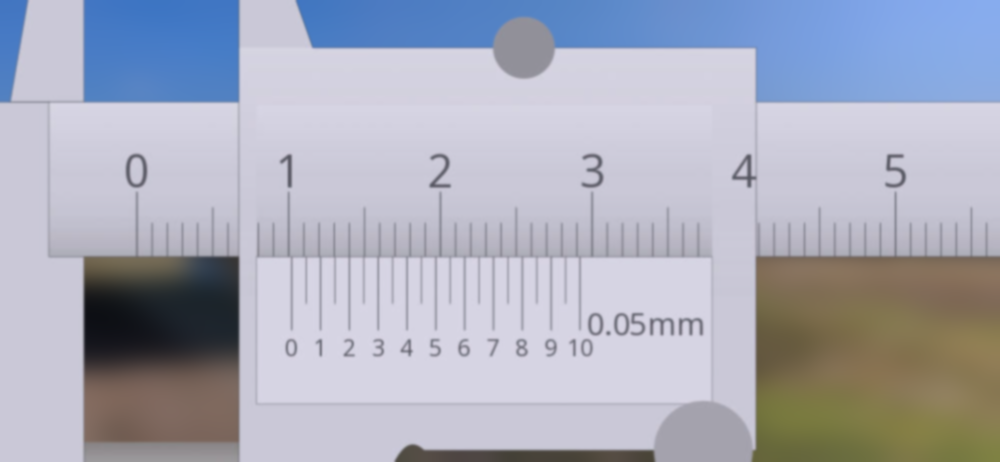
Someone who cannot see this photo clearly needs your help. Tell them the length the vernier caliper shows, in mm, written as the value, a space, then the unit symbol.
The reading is 10.2 mm
